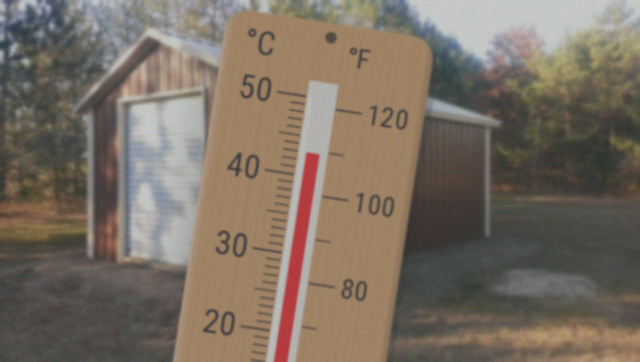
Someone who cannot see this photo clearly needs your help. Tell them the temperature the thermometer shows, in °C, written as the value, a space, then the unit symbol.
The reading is 43 °C
